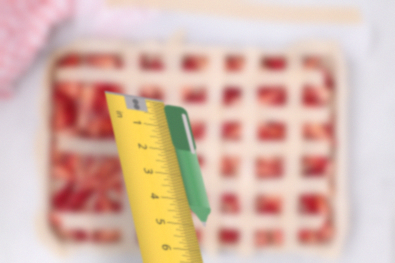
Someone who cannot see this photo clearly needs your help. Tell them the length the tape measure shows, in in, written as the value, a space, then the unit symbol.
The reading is 5 in
